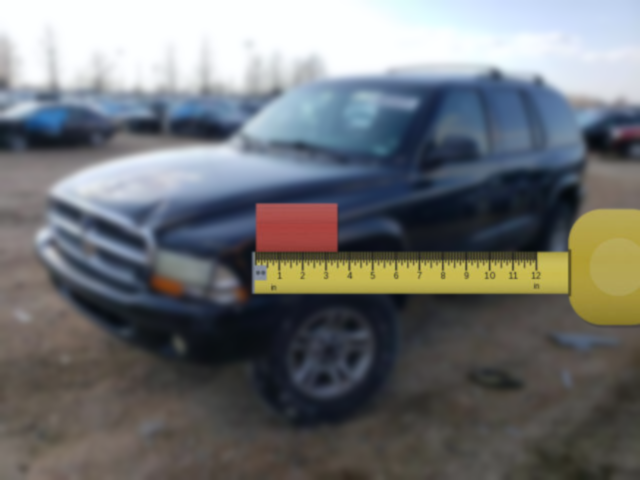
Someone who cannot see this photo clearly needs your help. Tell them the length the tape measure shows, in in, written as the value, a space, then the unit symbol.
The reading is 3.5 in
